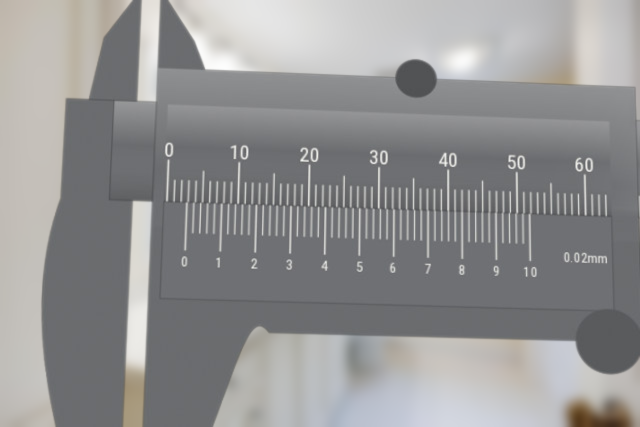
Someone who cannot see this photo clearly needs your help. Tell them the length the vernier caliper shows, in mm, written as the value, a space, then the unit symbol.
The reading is 2.8 mm
